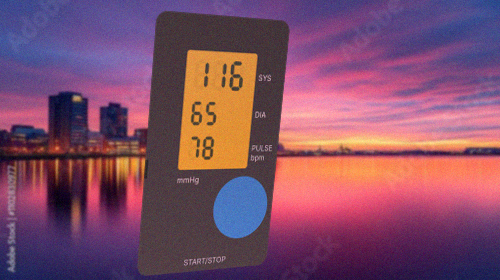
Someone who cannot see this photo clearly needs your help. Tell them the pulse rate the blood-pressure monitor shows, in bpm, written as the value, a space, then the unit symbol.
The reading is 78 bpm
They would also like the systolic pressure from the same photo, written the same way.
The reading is 116 mmHg
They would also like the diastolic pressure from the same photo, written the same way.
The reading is 65 mmHg
